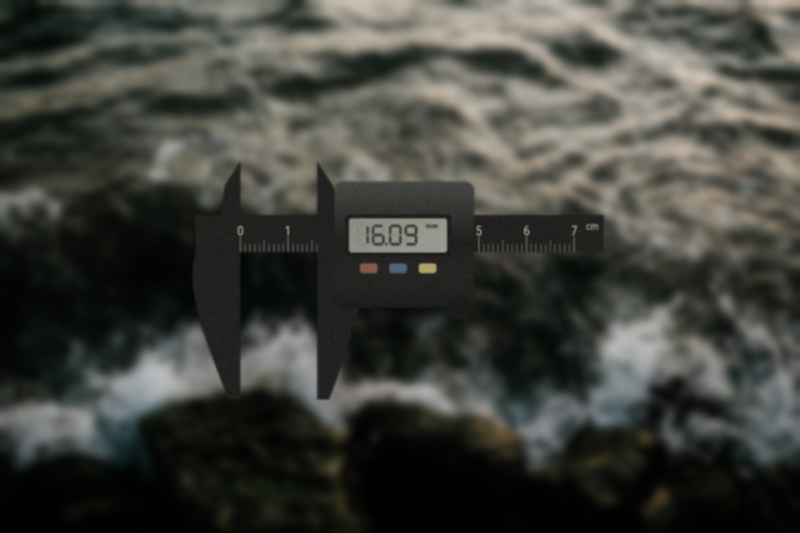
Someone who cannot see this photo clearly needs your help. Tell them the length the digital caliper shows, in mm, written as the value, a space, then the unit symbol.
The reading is 16.09 mm
